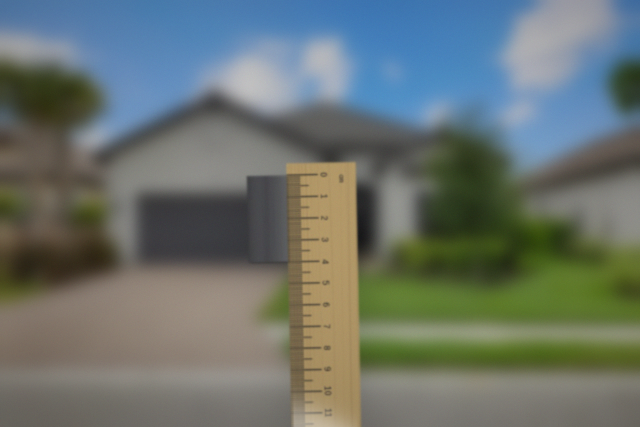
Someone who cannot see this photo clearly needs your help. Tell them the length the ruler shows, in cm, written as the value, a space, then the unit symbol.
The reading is 4 cm
